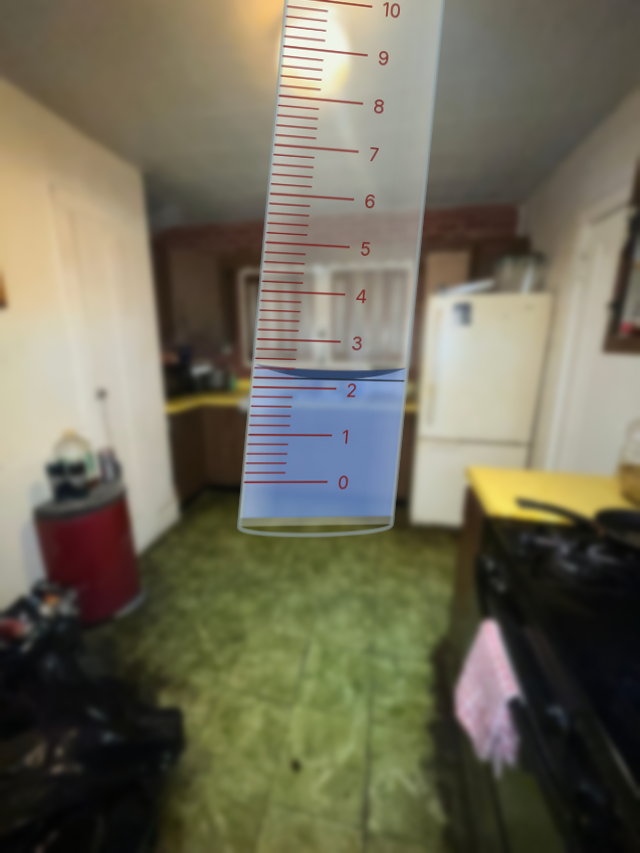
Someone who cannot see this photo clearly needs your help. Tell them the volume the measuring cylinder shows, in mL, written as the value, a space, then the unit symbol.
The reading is 2.2 mL
